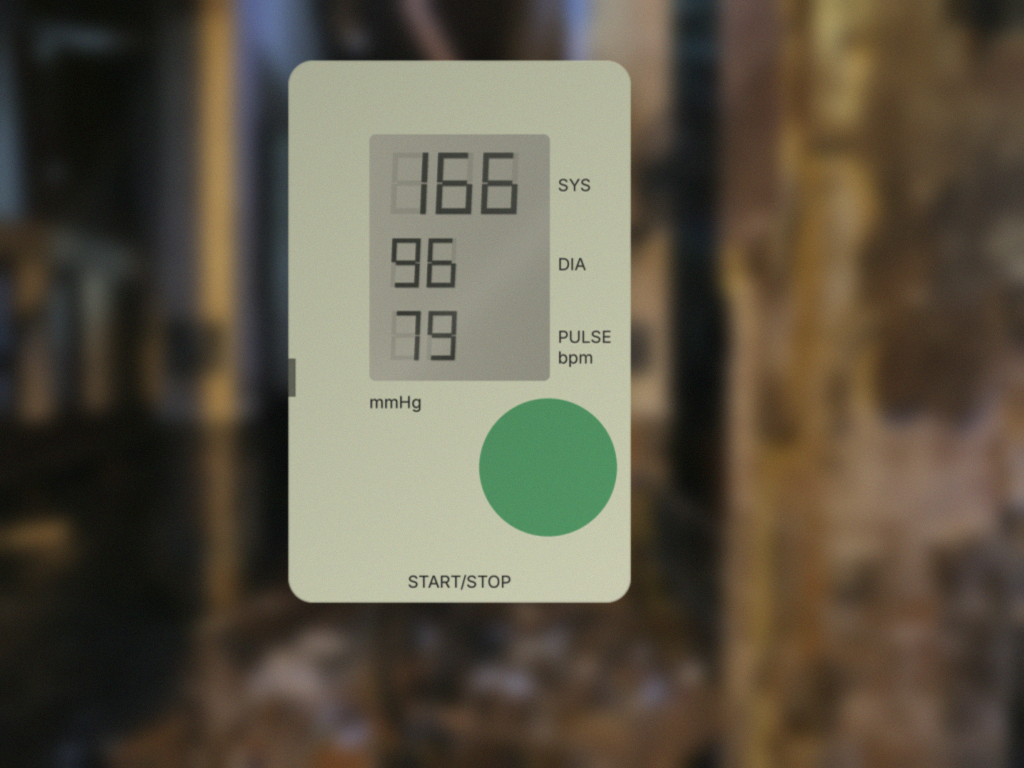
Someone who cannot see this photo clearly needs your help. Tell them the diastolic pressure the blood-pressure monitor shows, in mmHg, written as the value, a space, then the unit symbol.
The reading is 96 mmHg
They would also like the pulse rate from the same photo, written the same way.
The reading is 79 bpm
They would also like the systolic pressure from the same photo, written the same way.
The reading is 166 mmHg
